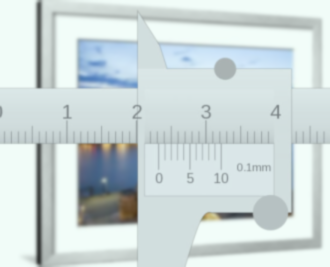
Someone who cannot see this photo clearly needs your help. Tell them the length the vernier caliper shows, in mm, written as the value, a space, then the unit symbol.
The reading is 23.2 mm
